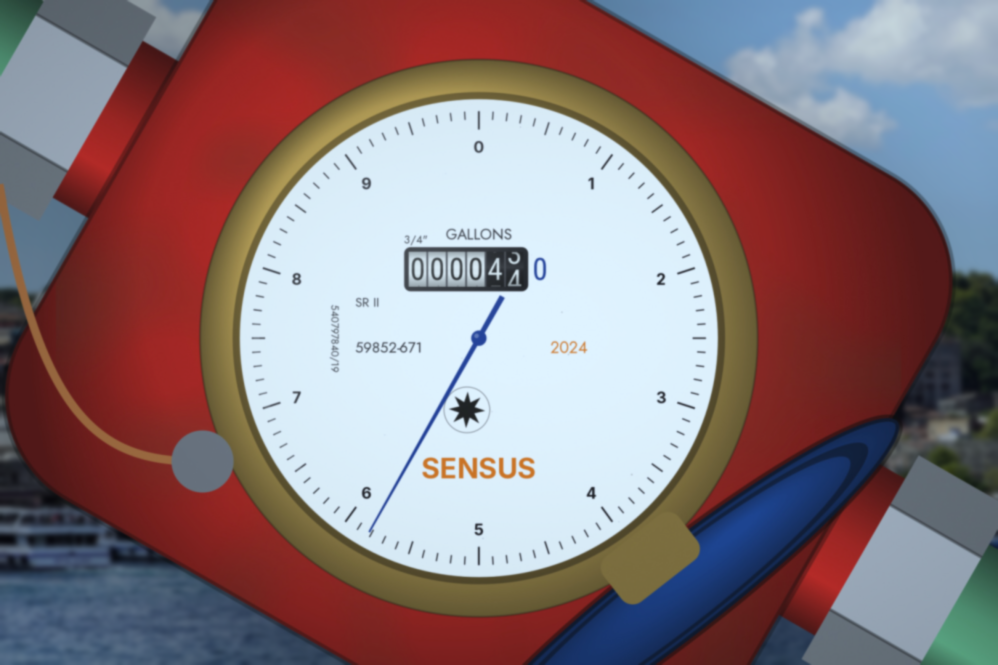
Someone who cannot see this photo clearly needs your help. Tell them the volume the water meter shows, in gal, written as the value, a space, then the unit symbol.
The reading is 435.8 gal
